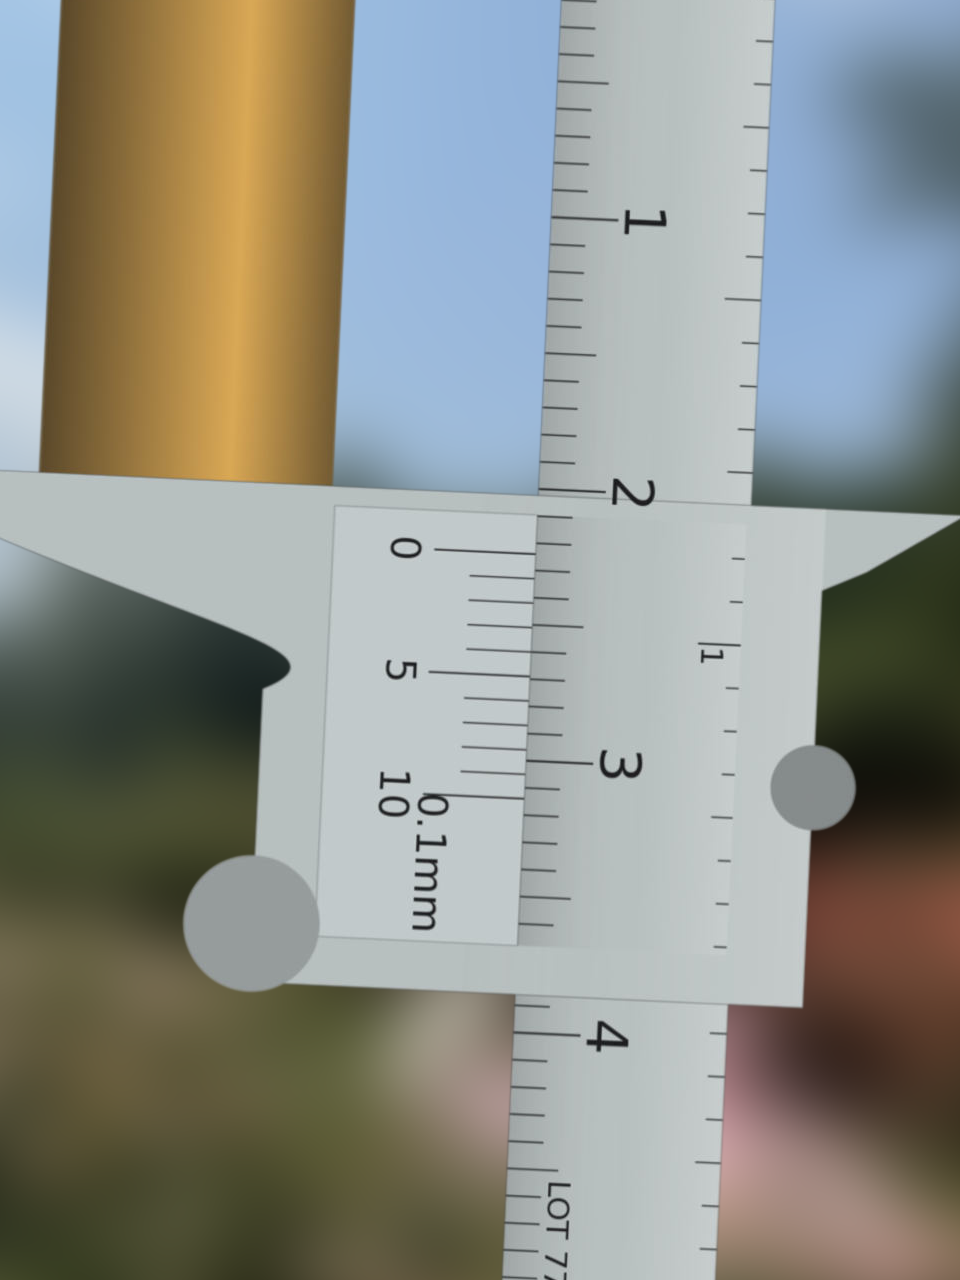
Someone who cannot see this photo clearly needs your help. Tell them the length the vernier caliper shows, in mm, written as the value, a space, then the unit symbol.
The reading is 22.4 mm
